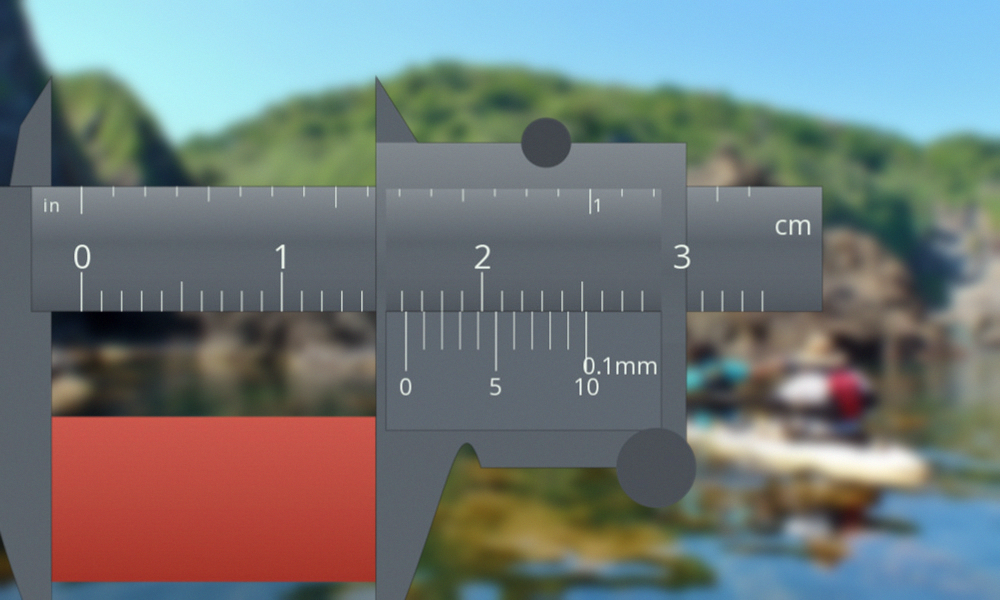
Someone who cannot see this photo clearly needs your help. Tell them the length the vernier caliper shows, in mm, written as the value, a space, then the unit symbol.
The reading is 16.2 mm
